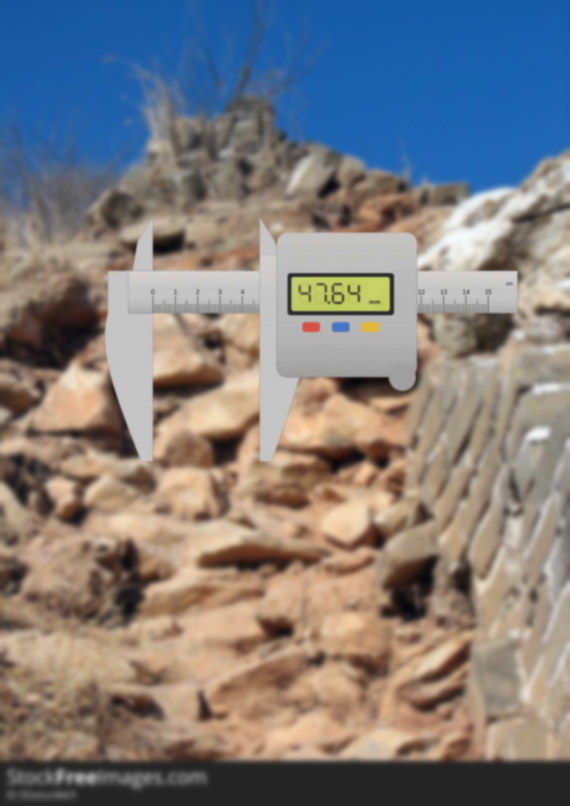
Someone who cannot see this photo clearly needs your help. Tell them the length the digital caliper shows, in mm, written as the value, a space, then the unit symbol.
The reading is 47.64 mm
